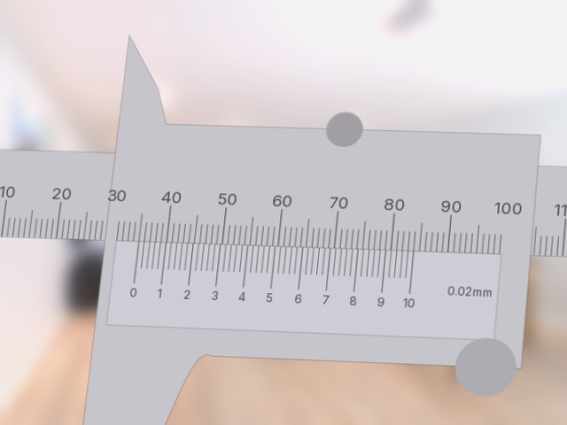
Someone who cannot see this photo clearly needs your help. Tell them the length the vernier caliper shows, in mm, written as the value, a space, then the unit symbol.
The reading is 35.0 mm
